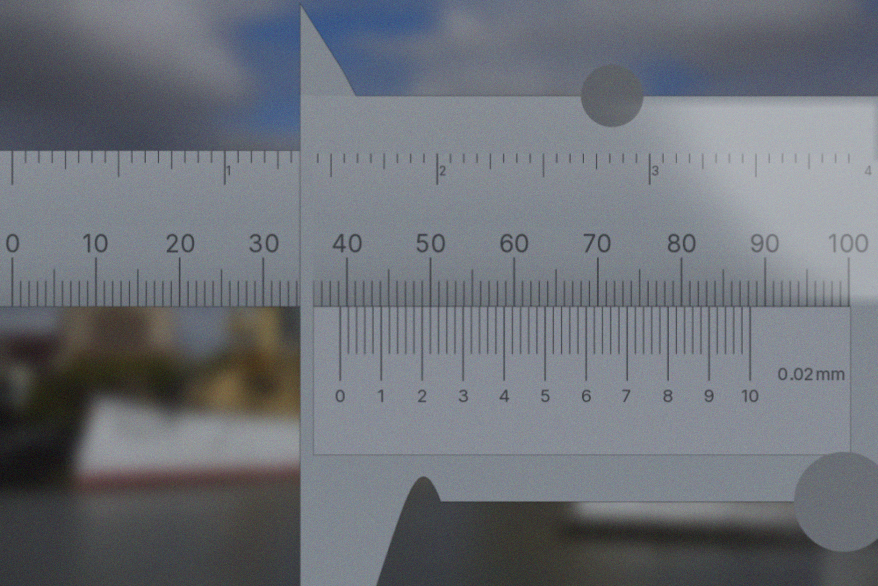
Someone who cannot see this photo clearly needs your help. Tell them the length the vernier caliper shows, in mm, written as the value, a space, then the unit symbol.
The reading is 39.2 mm
